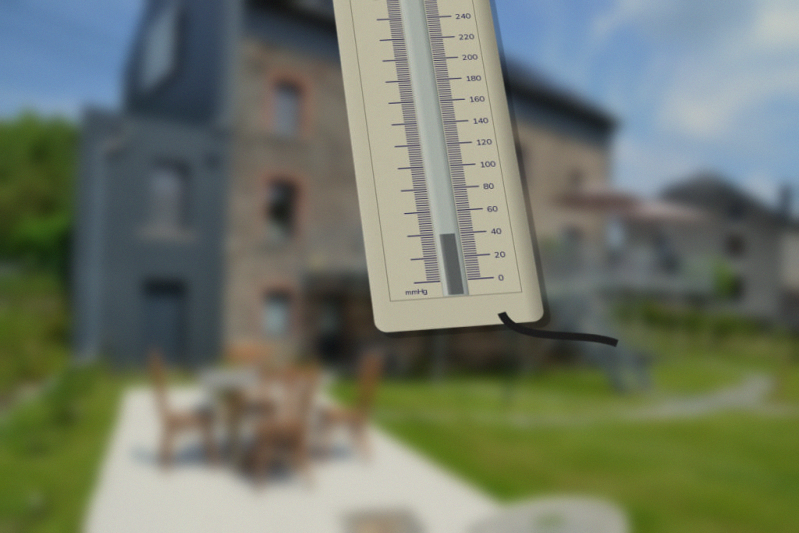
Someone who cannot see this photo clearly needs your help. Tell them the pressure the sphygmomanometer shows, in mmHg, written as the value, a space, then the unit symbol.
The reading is 40 mmHg
